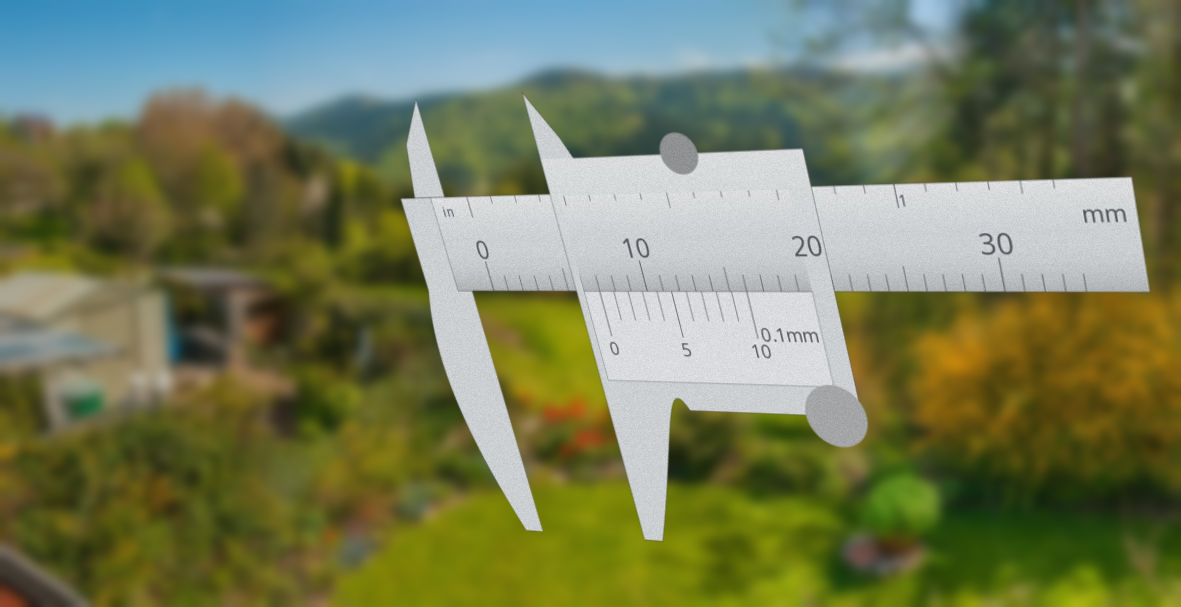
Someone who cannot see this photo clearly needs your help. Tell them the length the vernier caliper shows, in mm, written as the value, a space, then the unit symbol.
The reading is 7.0 mm
